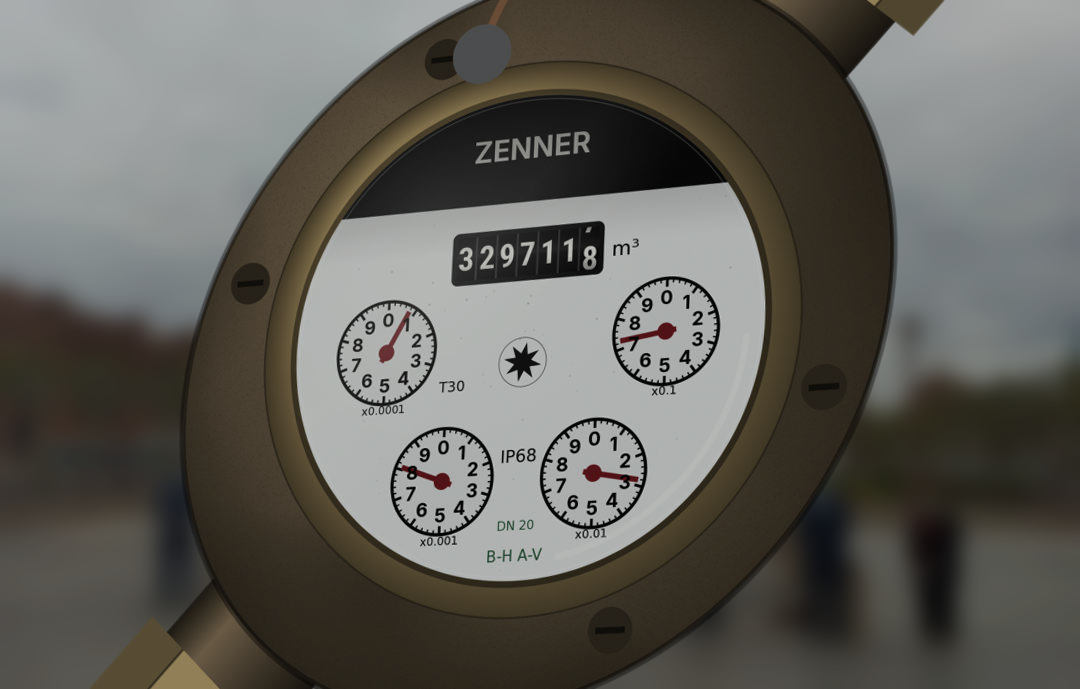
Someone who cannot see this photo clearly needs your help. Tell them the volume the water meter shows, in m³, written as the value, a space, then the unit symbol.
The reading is 3297117.7280 m³
